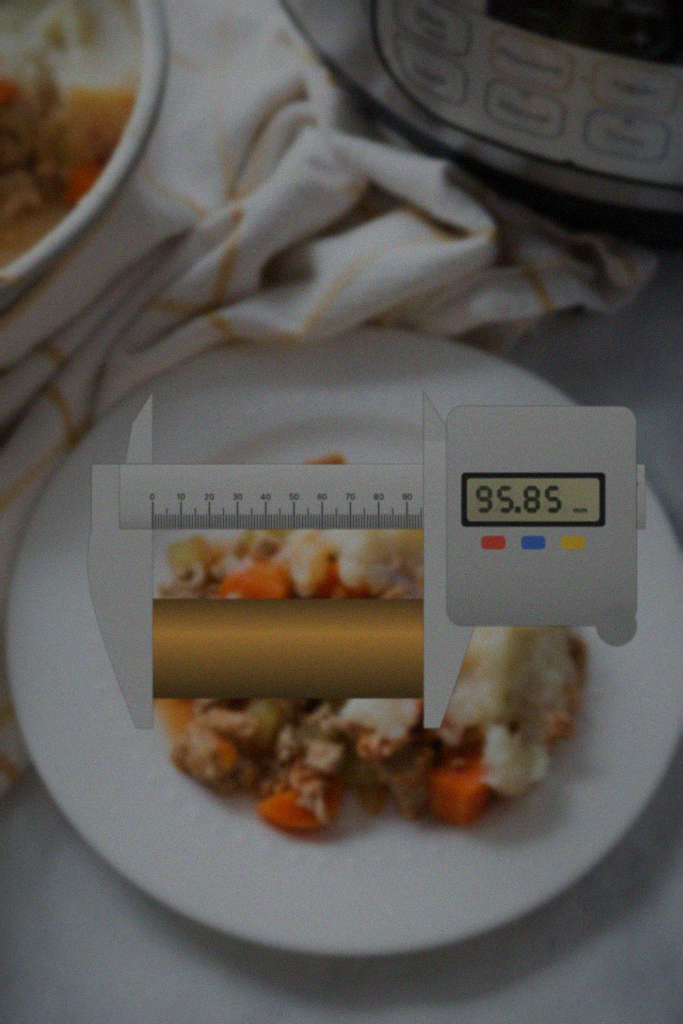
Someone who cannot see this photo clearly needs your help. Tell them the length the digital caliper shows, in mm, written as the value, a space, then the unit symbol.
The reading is 95.85 mm
